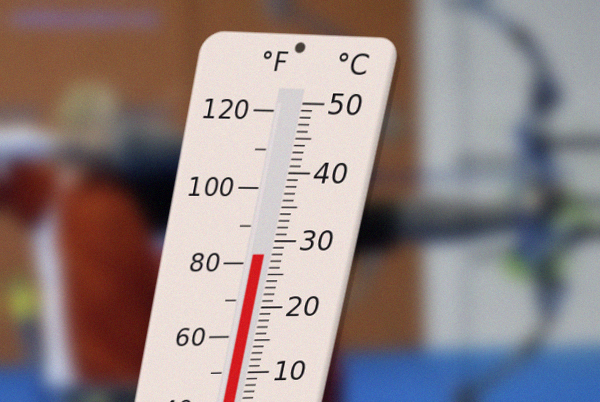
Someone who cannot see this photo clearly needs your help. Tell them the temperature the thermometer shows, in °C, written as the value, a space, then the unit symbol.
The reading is 28 °C
